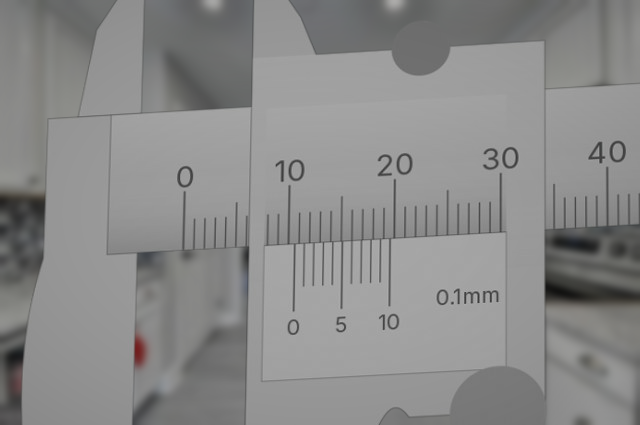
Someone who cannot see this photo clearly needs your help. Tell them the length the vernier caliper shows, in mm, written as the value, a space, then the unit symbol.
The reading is 10.6 mm
